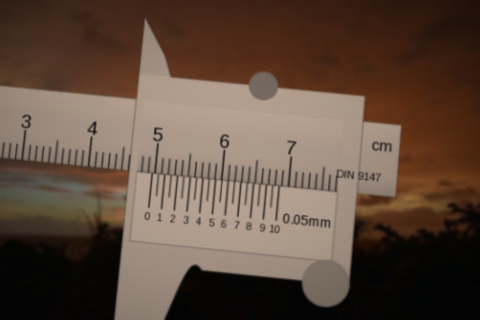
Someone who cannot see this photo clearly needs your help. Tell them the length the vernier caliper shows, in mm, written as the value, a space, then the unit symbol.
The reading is 49.6 mm
